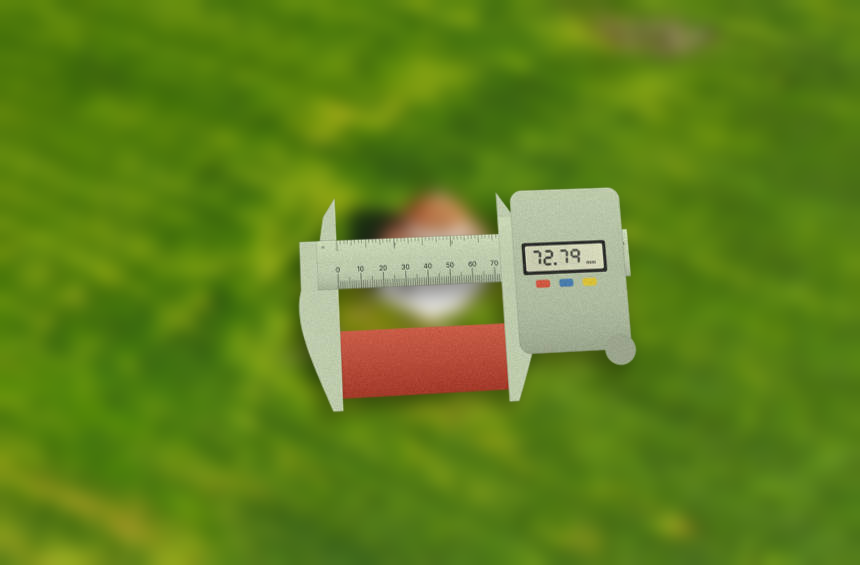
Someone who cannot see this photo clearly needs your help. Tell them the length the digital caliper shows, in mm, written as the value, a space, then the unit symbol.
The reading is 72.79 mm
